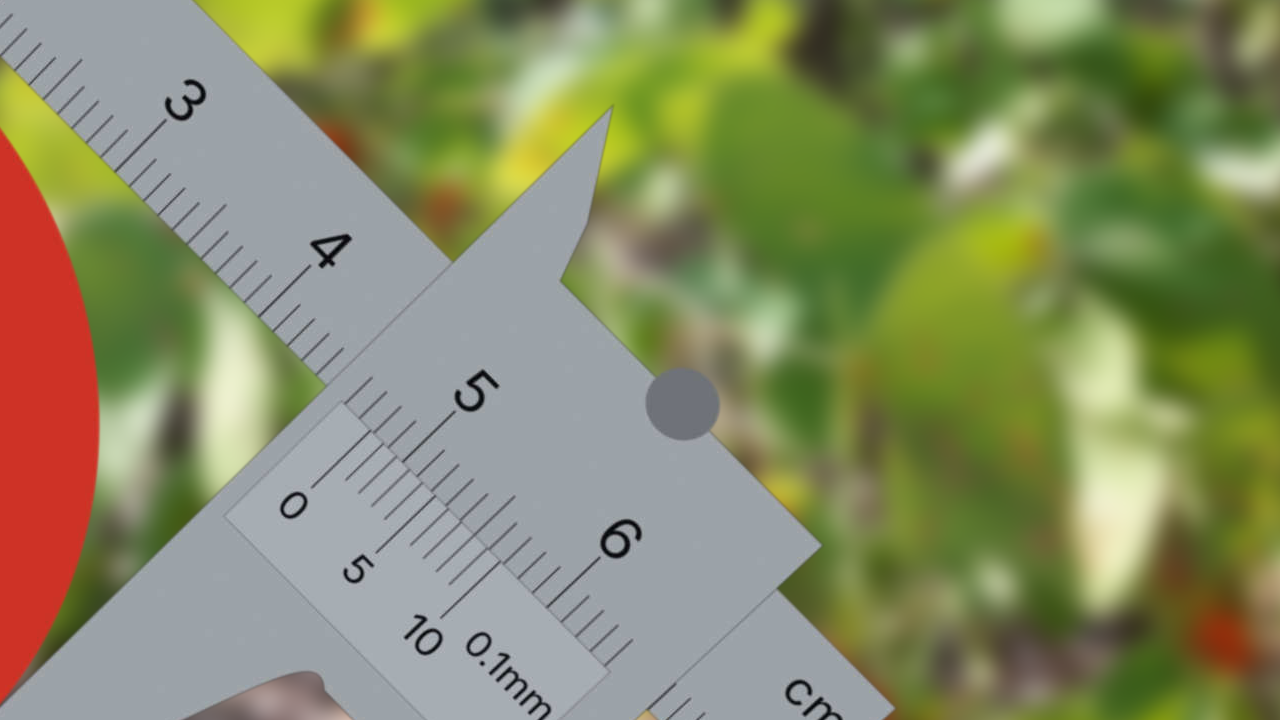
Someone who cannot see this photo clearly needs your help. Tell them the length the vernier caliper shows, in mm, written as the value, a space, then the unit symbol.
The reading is 47.8 mm
